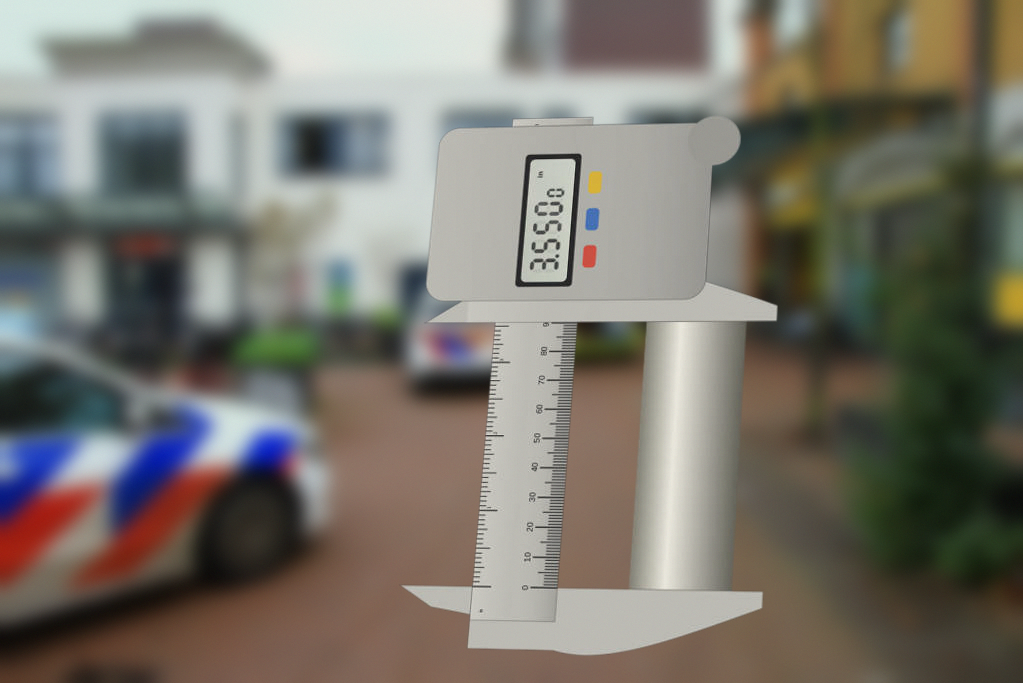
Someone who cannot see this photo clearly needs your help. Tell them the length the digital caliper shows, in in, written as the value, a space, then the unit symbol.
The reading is 3.5500 in
